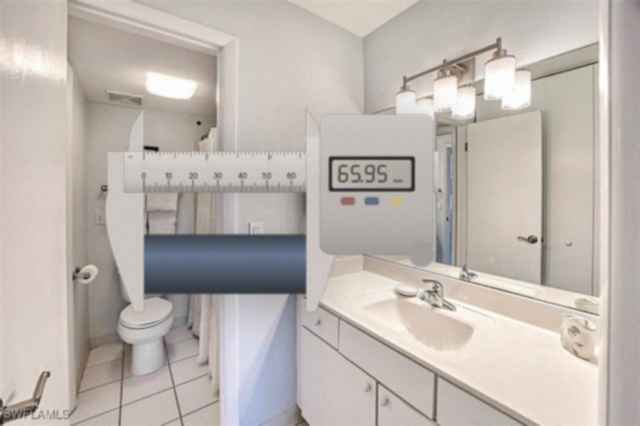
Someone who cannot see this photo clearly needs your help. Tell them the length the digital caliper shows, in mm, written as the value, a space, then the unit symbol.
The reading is 65.95 mm
